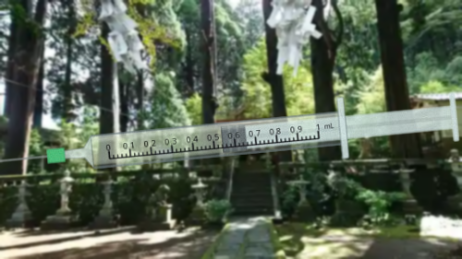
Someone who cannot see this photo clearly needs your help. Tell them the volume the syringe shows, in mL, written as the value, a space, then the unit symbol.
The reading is 0.54 mL
